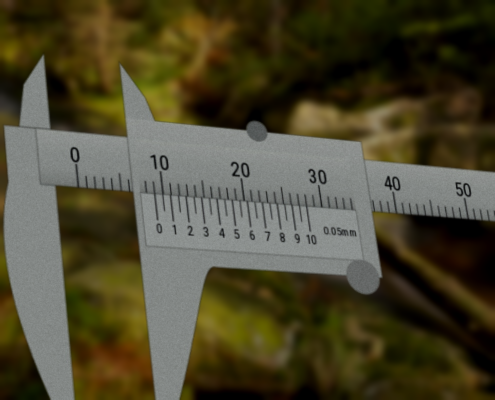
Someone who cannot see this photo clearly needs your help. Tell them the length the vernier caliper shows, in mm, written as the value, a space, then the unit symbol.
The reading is 9.0 mm
